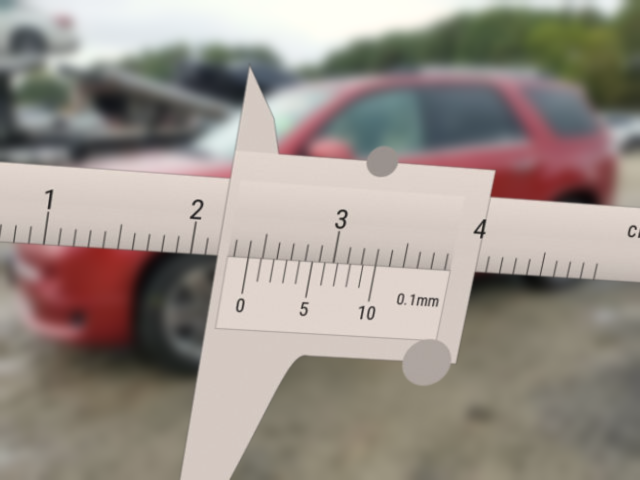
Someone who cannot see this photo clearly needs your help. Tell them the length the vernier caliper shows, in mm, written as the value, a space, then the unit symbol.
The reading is 24.0 mm
